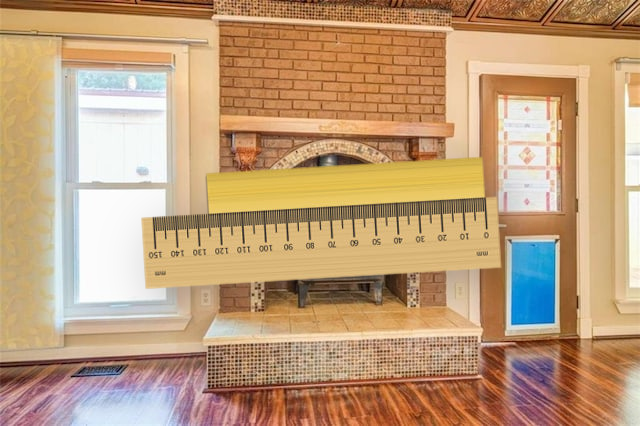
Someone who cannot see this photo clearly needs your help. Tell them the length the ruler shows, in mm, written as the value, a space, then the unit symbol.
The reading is 125 mm
